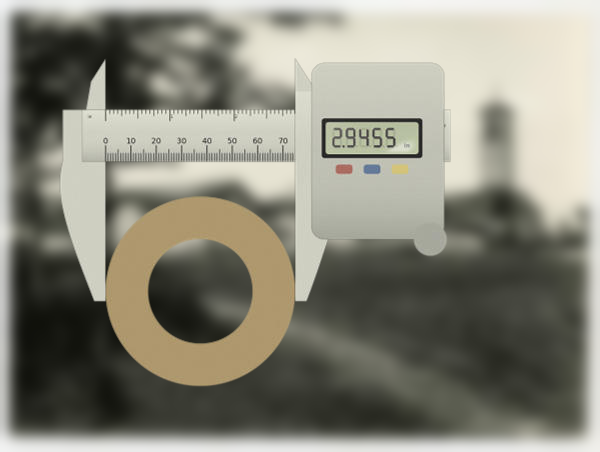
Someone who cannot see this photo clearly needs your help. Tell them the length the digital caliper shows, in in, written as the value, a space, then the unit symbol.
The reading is 2.9455 in
